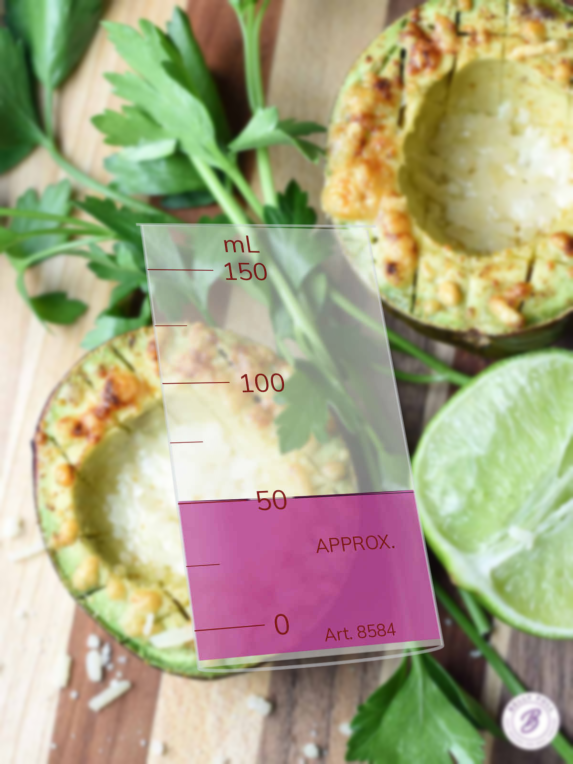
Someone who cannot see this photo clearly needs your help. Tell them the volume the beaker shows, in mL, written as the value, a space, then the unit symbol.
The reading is 50 mL
